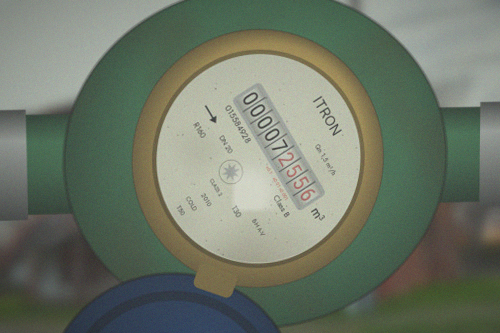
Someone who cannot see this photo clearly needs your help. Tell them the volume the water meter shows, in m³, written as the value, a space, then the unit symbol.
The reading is 7.2556 m³
